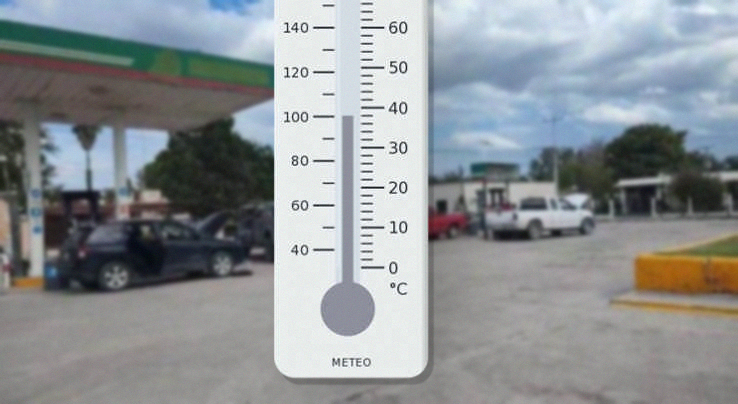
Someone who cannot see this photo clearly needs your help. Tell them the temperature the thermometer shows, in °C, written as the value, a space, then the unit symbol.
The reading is 38 °C
